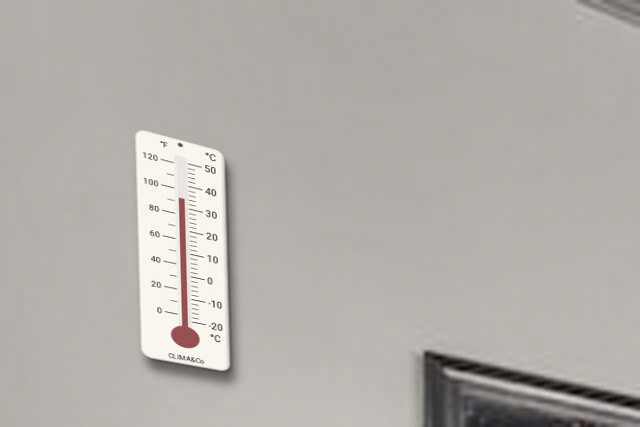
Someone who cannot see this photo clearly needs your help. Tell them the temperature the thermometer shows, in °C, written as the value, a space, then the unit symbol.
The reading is 34 °C
